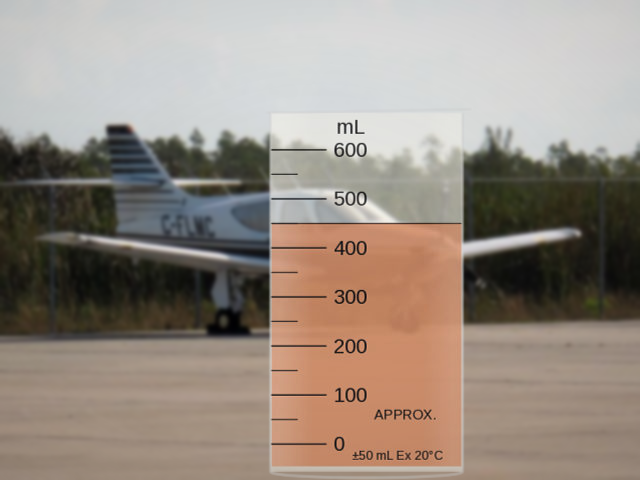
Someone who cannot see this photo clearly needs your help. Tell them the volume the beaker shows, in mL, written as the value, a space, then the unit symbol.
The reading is 450 mL
